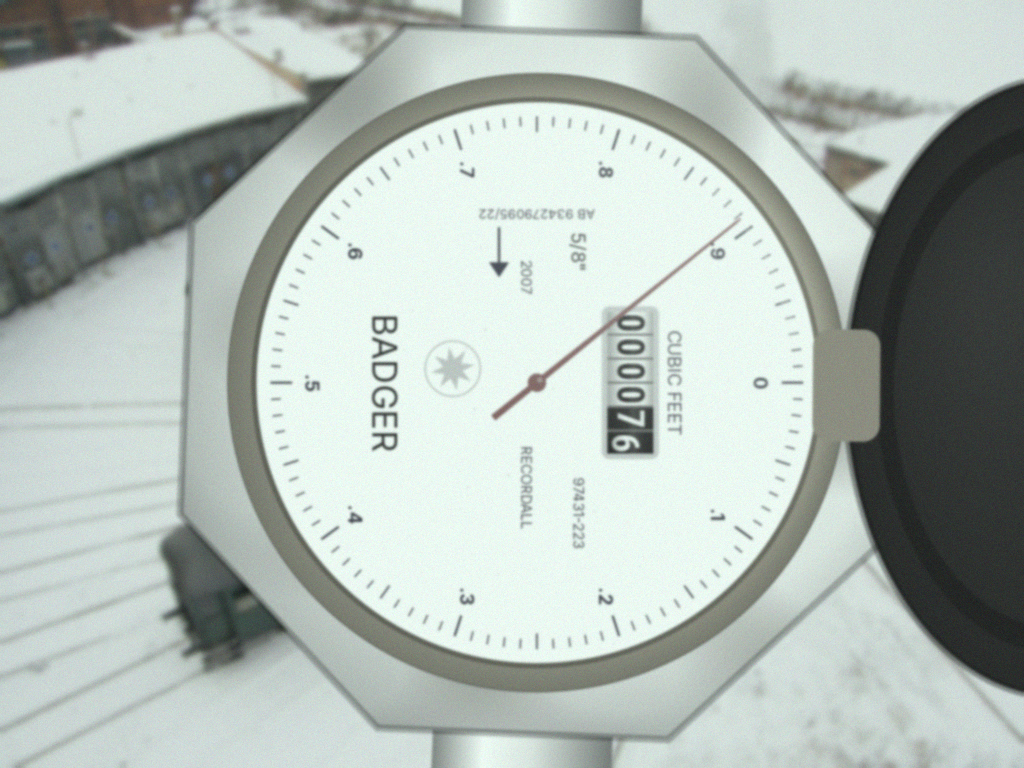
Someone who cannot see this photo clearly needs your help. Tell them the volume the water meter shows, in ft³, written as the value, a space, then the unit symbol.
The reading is 75.89 ft³
